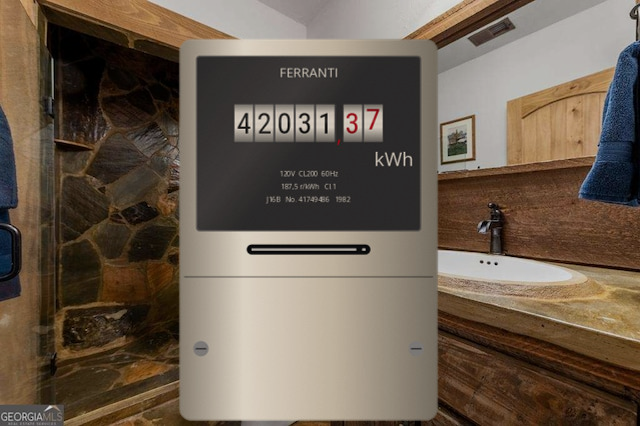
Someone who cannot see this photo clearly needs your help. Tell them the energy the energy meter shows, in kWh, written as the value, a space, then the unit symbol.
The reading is 42031.37 kWh
